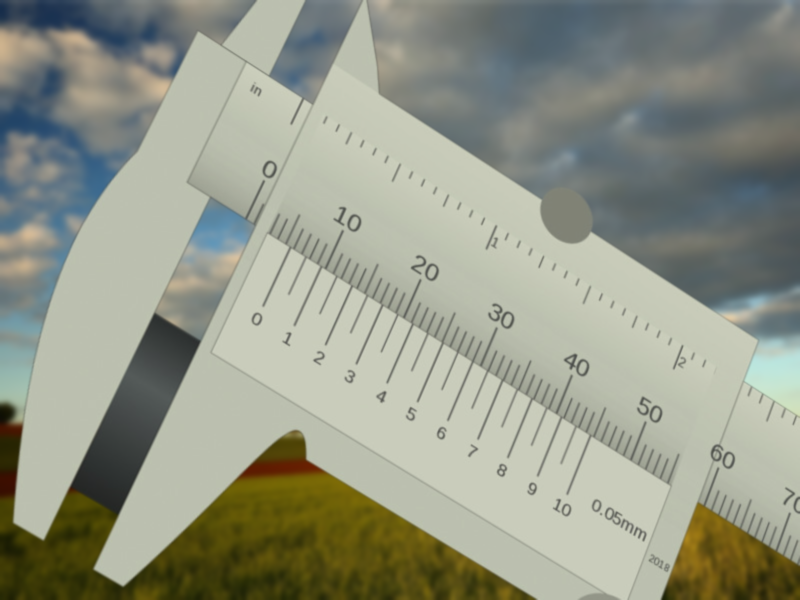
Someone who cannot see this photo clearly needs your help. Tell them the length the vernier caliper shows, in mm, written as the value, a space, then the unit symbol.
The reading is 5.6 mm
